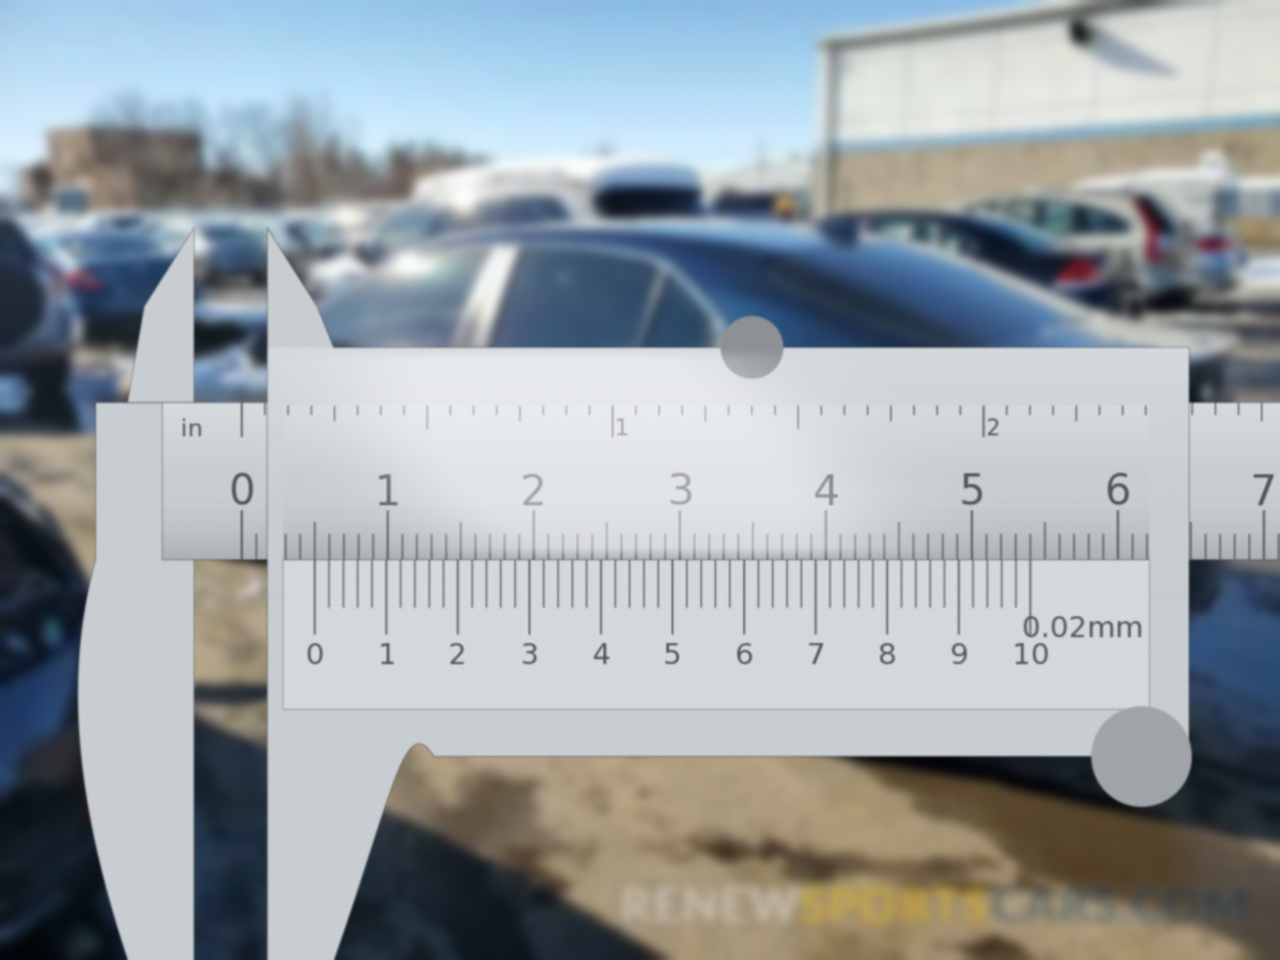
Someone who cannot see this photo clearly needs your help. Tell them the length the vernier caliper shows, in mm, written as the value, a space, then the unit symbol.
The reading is 5.0 mm
